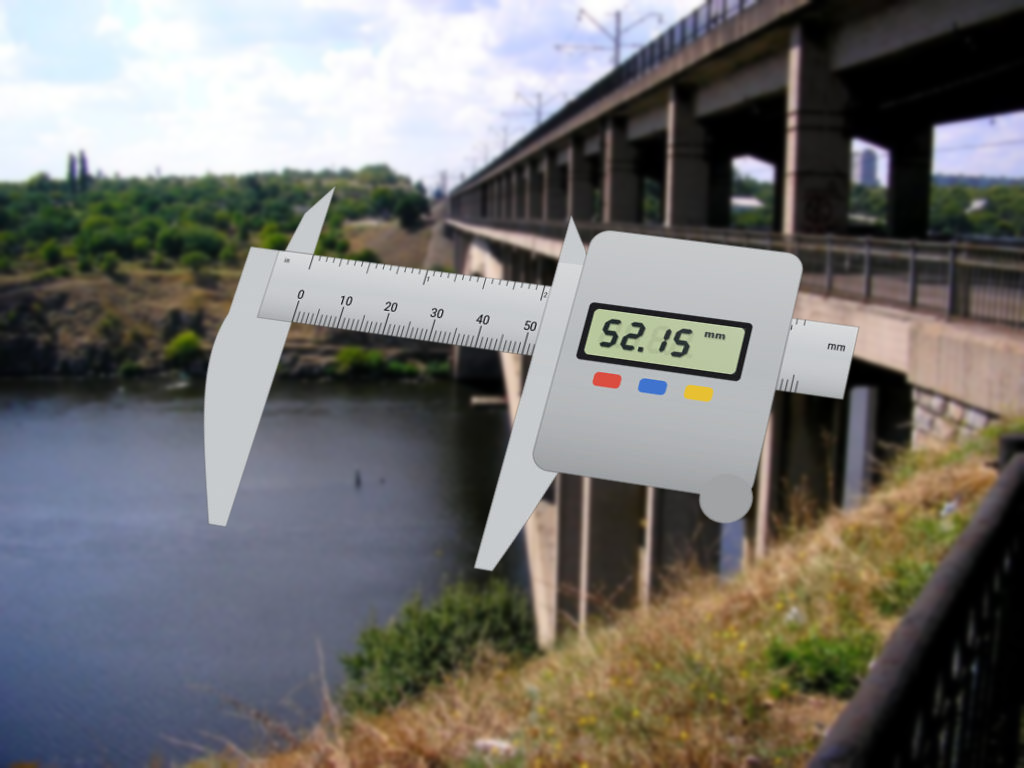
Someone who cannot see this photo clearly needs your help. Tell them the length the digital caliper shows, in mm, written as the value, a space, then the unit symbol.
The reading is 52.15 mm
